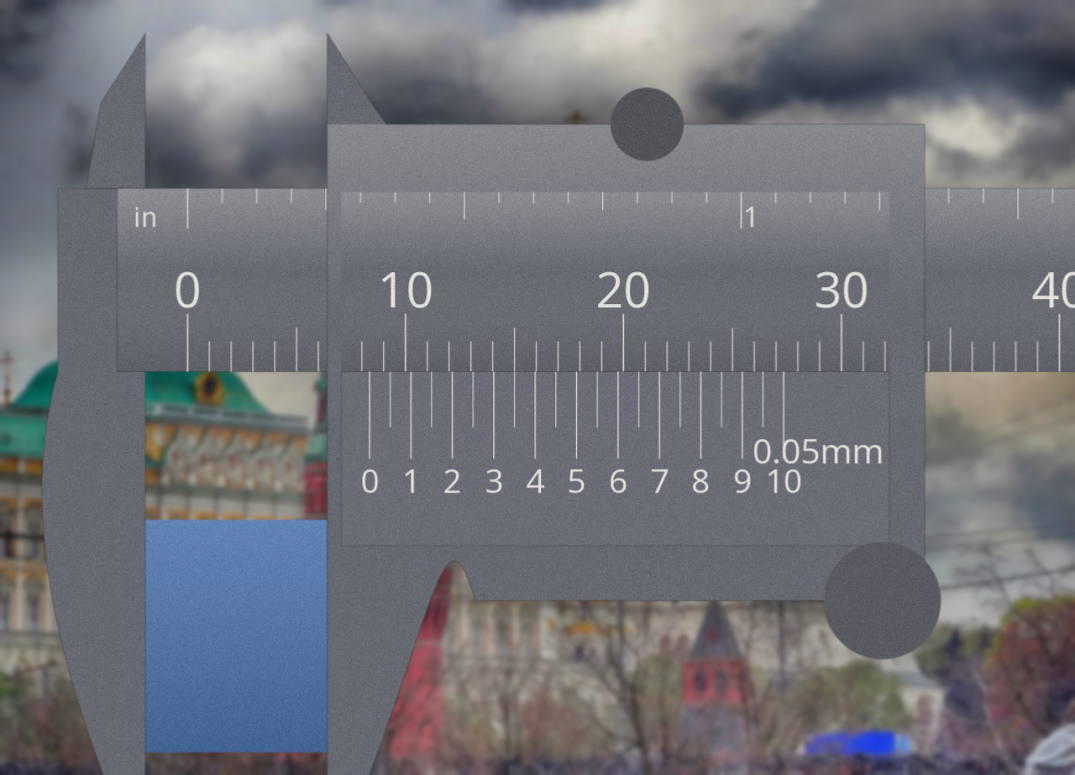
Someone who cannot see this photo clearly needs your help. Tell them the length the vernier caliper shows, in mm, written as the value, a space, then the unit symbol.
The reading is 8.35 mm
